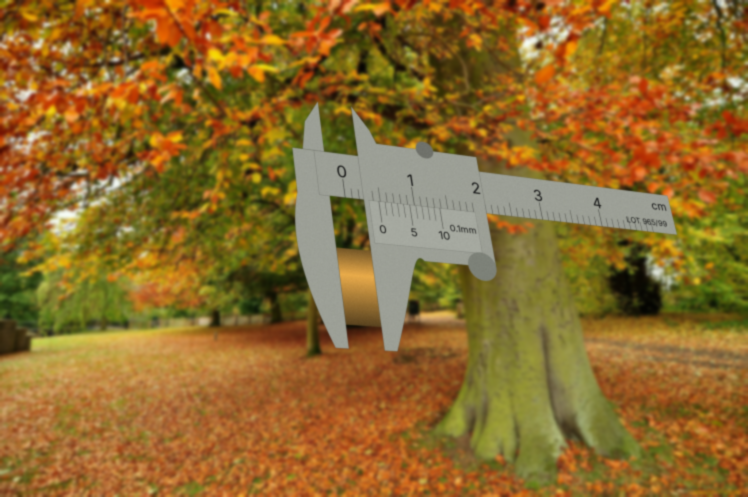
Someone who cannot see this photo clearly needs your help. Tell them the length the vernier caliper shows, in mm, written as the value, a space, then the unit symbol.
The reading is 4.8 mm
